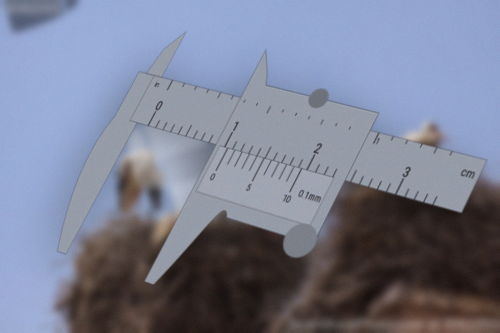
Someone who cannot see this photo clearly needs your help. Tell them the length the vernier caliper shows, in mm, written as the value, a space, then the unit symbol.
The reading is 10.4 mm
